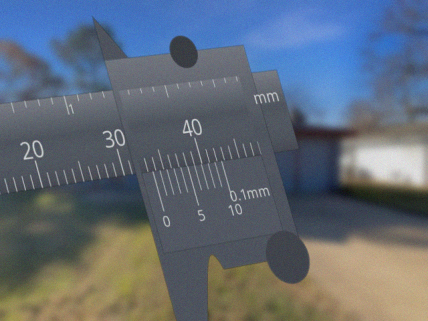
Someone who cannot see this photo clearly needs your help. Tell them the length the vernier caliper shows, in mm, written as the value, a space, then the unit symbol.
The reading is 33.6 mm
